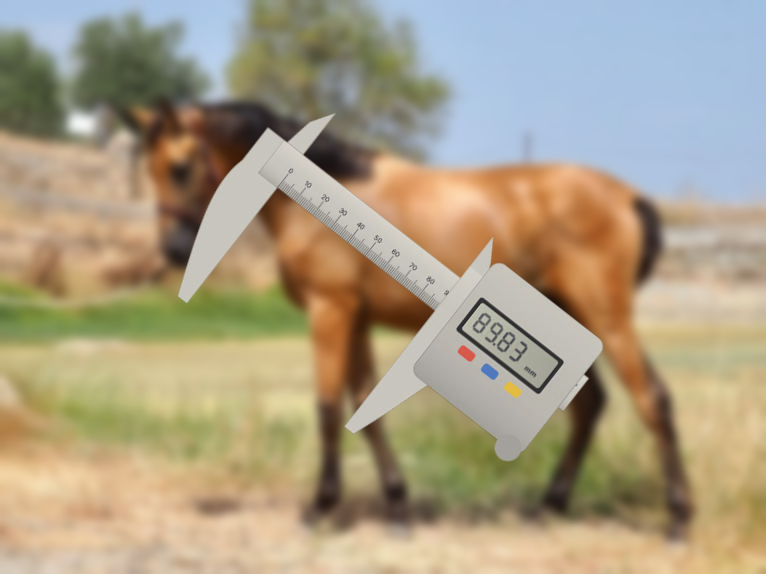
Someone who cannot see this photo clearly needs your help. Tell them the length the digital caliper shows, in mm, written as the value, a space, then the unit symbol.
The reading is 89.83 mm
